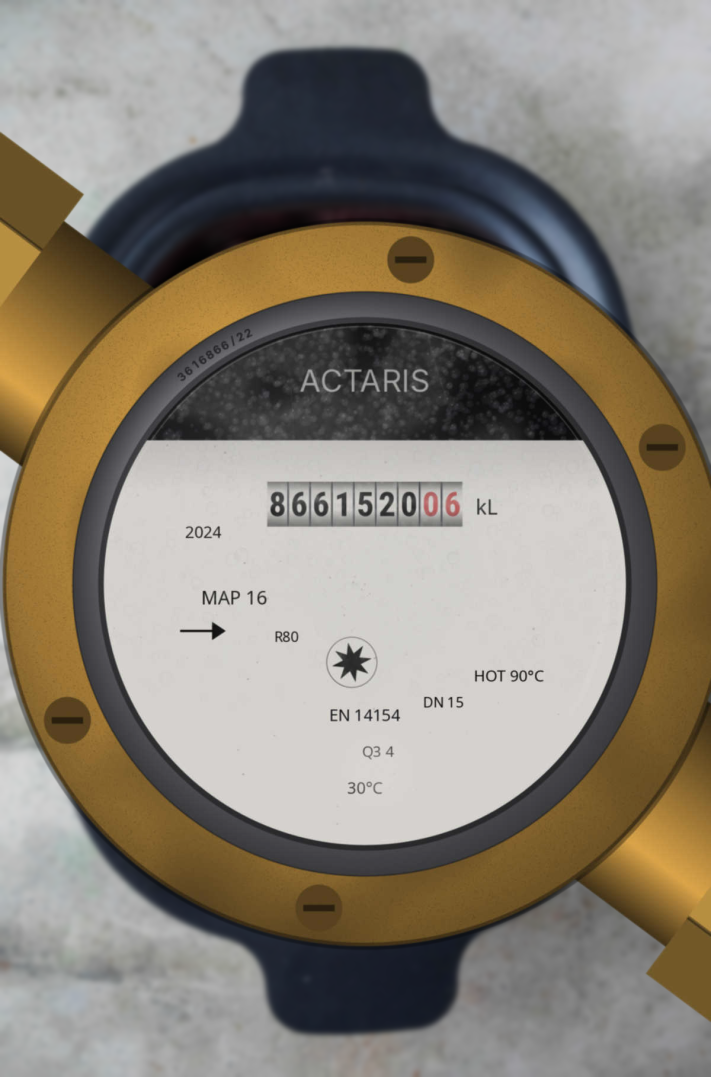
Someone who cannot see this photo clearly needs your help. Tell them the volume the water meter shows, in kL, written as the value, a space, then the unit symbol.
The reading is 8661520.06 kL
